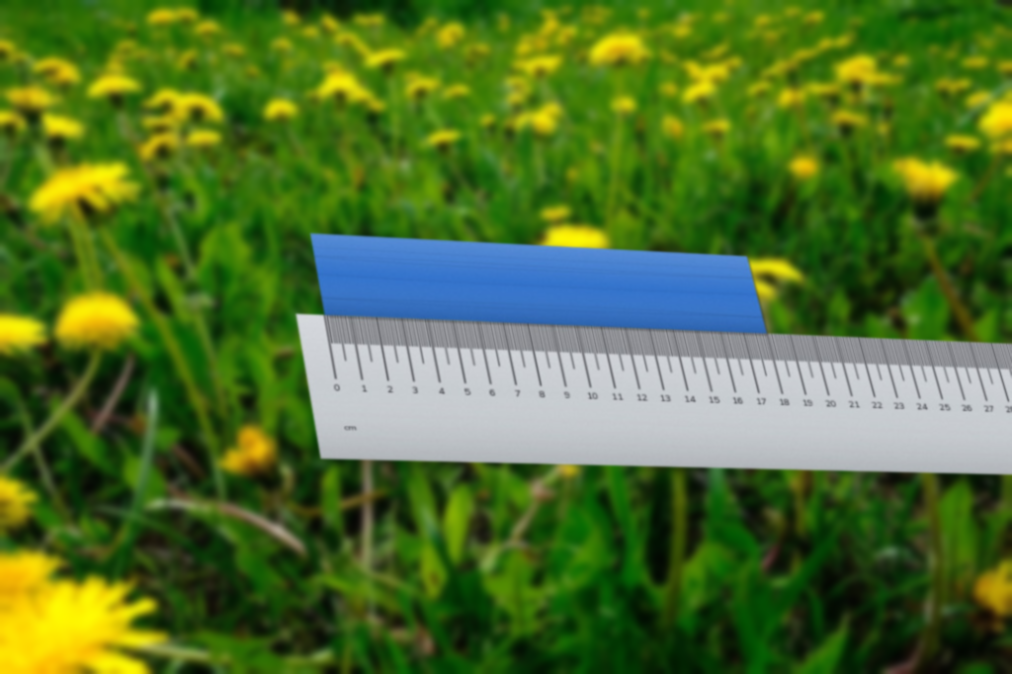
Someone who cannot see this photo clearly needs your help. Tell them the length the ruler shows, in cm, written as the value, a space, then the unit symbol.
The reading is 18 cm
